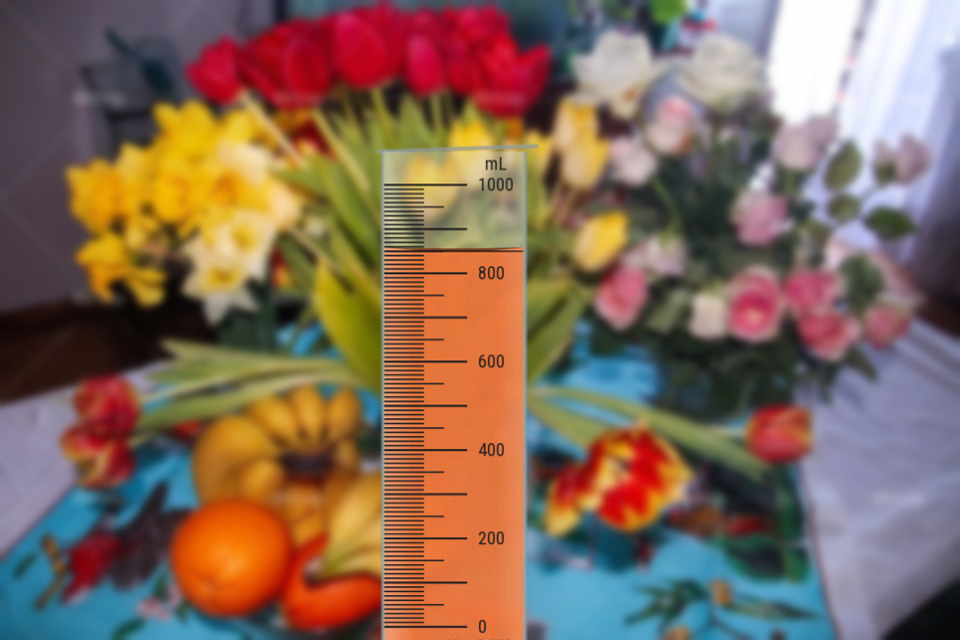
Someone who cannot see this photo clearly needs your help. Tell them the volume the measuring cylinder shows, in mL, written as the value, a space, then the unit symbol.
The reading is 850 mL
